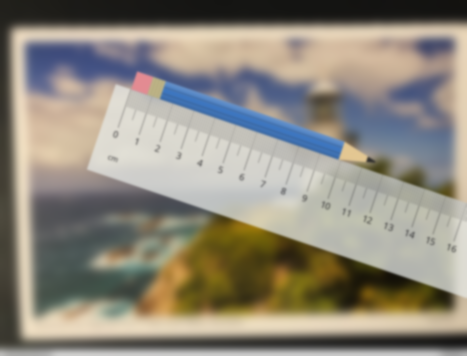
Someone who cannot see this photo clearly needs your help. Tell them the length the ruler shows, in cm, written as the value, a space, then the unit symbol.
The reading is 11.5 cm
